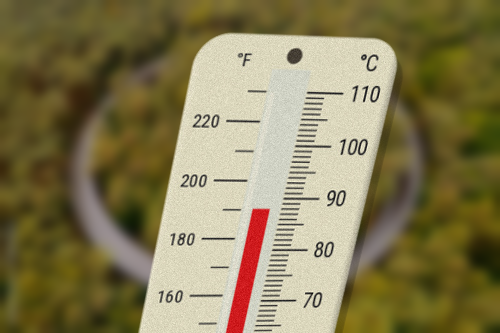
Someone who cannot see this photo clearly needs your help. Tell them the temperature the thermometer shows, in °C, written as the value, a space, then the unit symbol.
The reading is 88 °C
